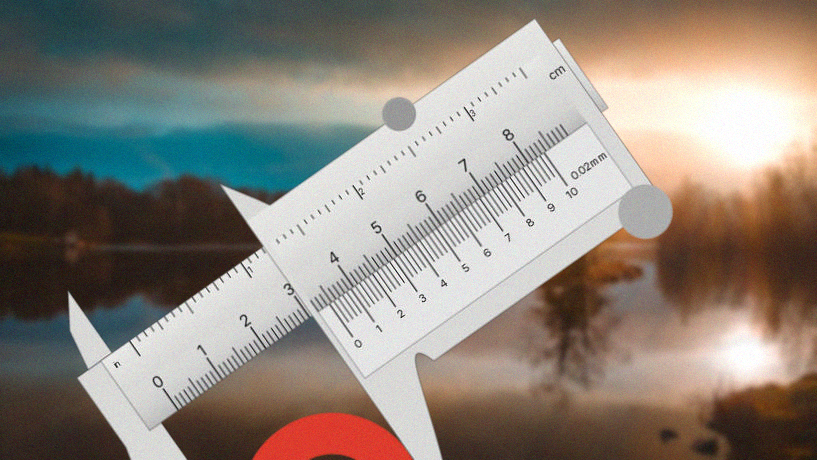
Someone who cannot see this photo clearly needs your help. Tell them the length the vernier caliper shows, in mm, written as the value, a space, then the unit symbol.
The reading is 34.5 mm
